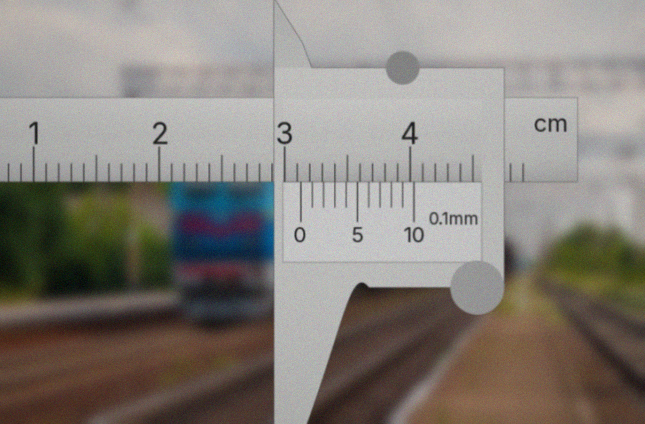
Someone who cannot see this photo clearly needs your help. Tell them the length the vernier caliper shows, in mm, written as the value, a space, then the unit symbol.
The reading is 31.3 mm
